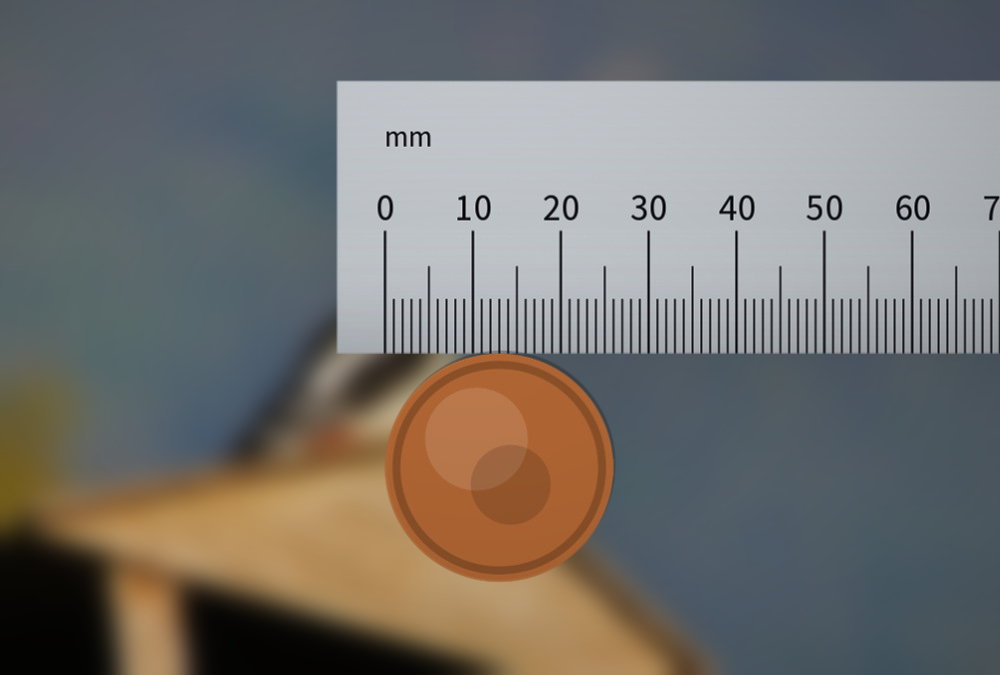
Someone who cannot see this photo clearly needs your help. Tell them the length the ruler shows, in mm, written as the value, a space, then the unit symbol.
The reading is 26 mm
